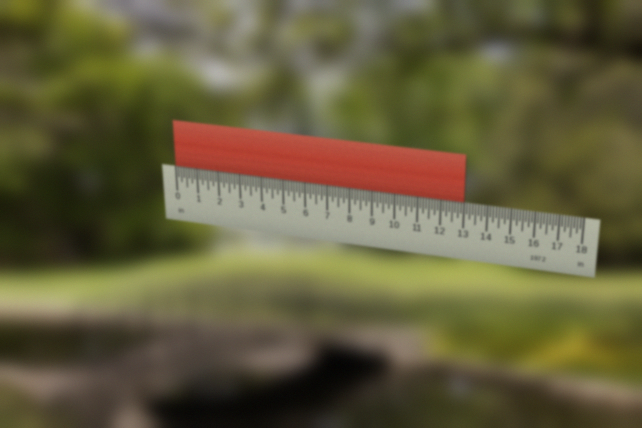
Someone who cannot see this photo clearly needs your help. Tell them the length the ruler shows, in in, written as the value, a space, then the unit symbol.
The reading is 13 in
